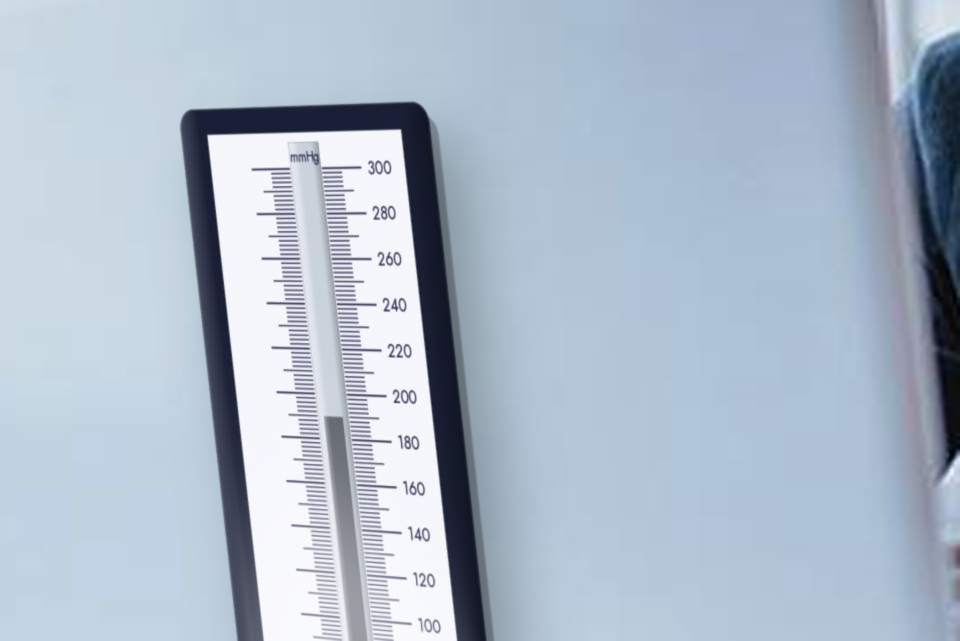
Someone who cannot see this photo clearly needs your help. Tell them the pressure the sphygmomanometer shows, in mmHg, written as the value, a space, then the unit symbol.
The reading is 190 mmHg
